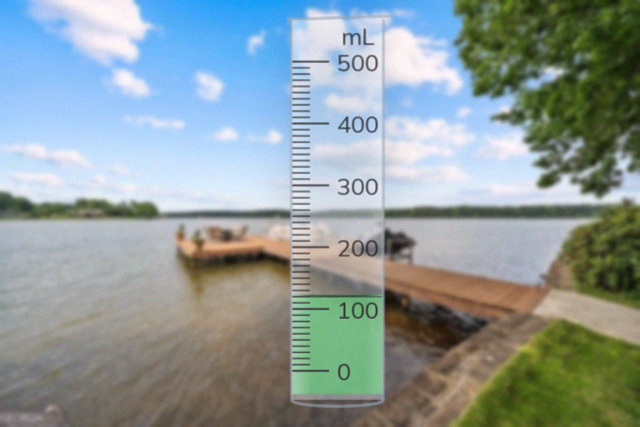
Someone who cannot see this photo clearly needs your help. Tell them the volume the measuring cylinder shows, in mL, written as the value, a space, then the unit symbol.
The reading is 120 mL
